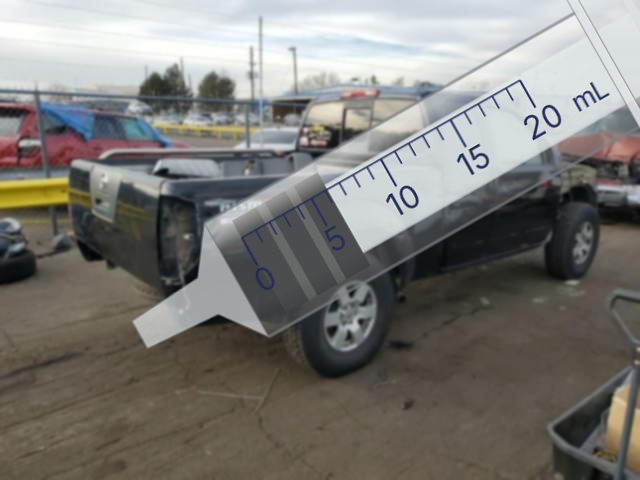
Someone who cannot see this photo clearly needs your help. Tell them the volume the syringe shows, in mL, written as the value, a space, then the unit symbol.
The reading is 0 mL
